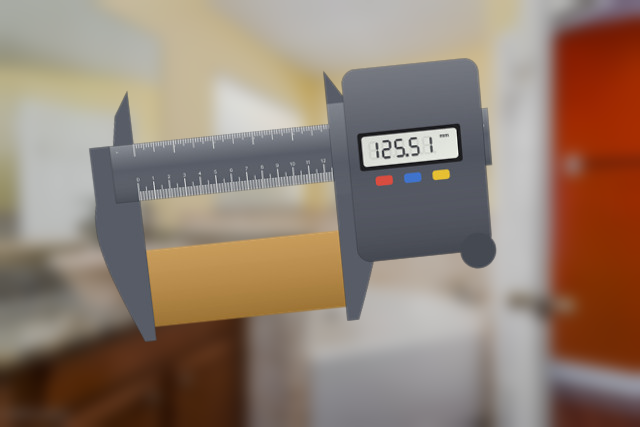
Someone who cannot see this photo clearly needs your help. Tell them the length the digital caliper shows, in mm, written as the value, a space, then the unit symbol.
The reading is 125.51 mm
